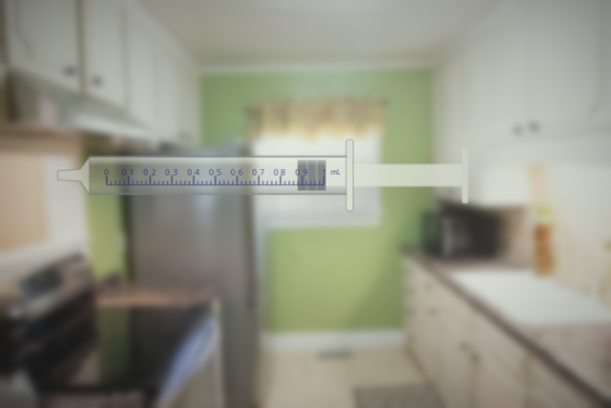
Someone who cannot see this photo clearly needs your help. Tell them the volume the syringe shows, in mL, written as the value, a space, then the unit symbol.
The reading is 0.88 mL
